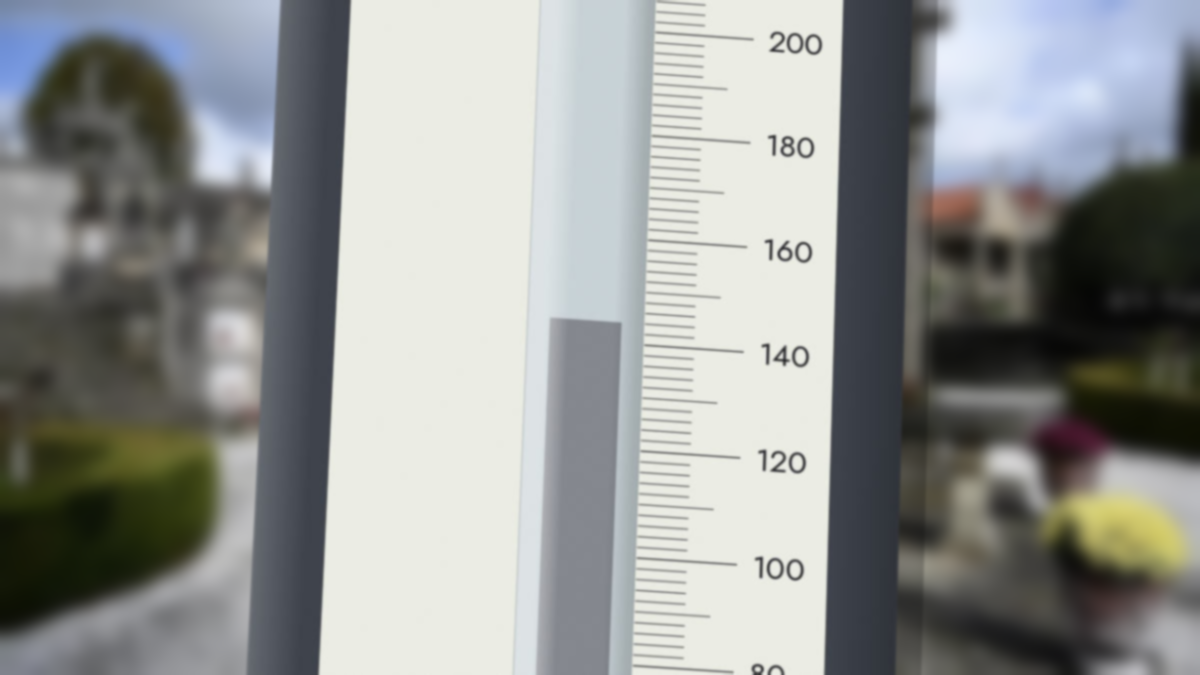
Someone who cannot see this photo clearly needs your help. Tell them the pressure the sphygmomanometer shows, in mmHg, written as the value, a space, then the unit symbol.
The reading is 144 mmHg
